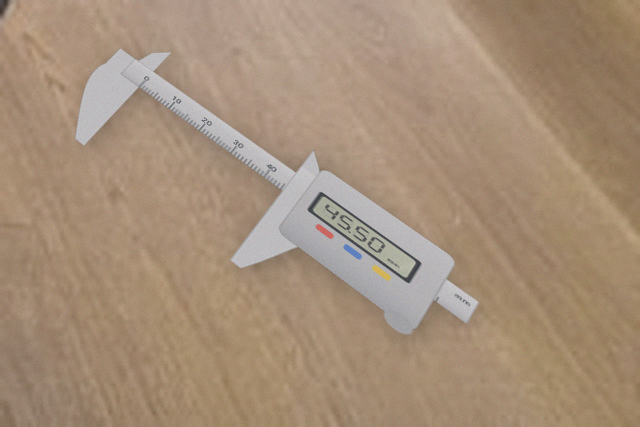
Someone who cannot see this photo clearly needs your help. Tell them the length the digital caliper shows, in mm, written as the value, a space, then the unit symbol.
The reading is 45.50 mm
